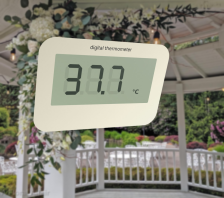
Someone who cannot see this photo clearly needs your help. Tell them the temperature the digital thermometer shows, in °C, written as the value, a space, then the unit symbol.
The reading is 37.7 °C
